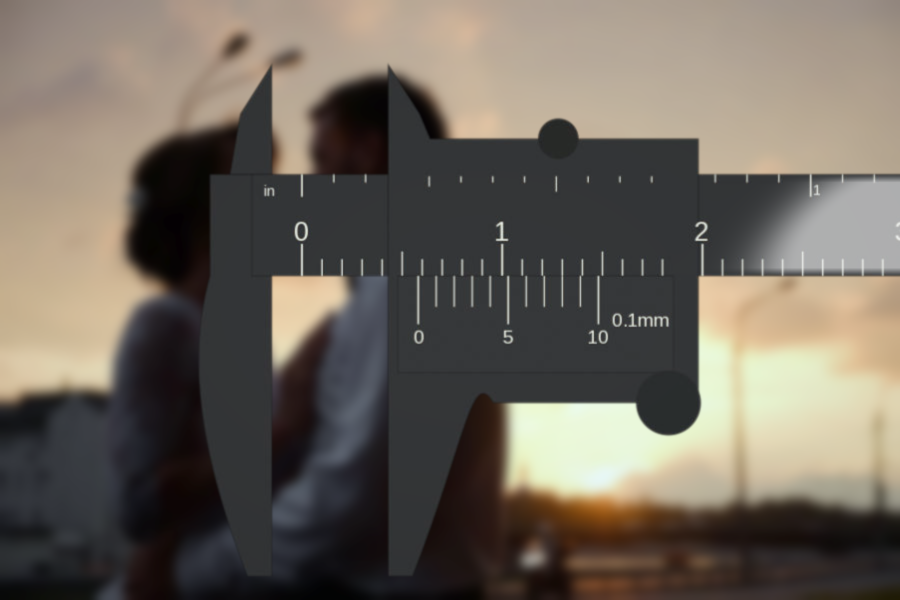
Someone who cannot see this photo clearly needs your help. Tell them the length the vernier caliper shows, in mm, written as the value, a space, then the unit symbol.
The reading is 5.8 mm
